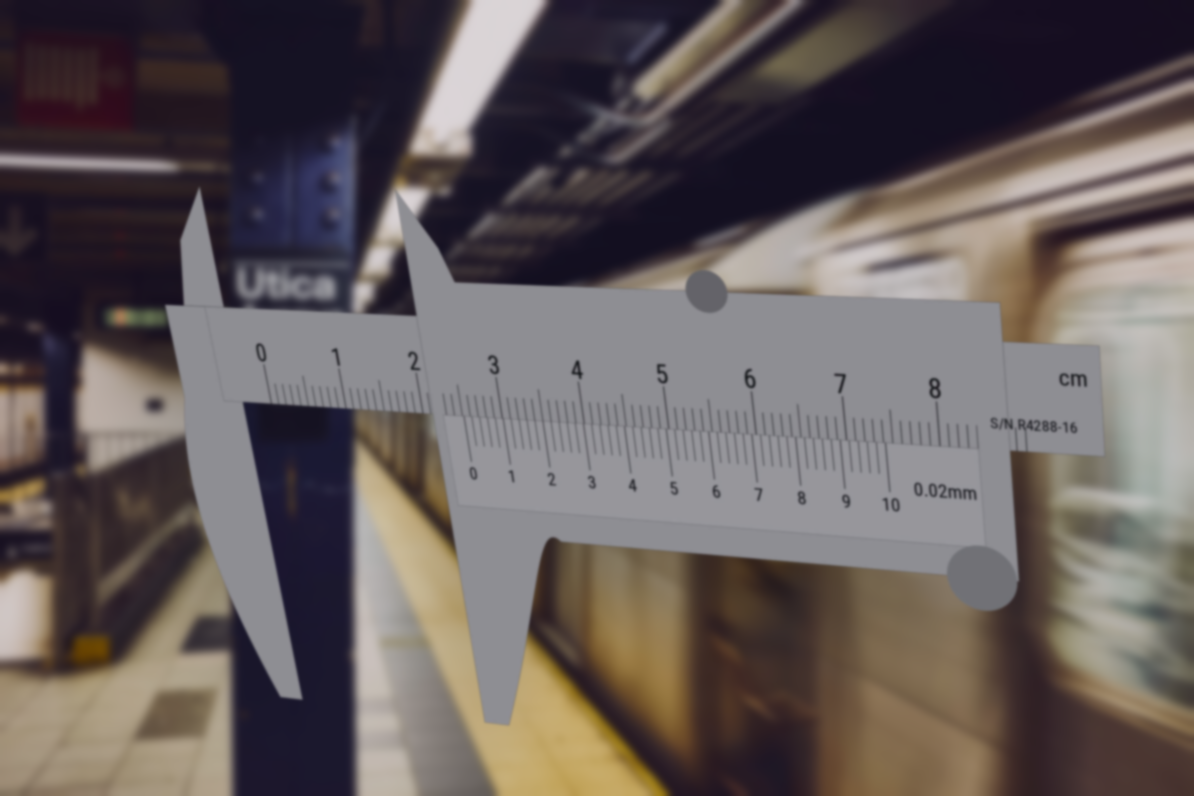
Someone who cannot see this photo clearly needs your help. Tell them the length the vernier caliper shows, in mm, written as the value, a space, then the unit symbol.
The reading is 25.2 mm
